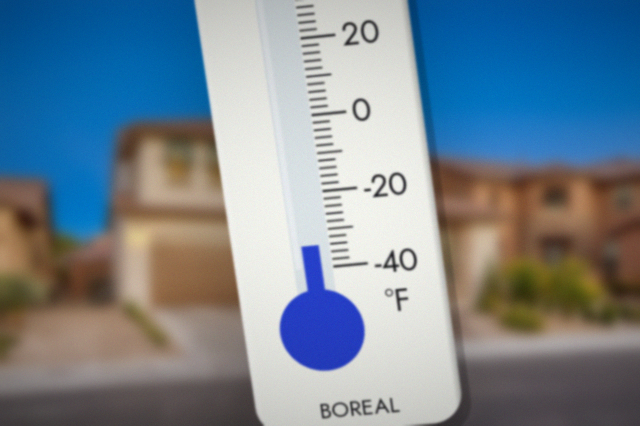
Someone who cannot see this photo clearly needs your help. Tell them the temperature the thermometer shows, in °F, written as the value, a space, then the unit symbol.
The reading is -34 °F
